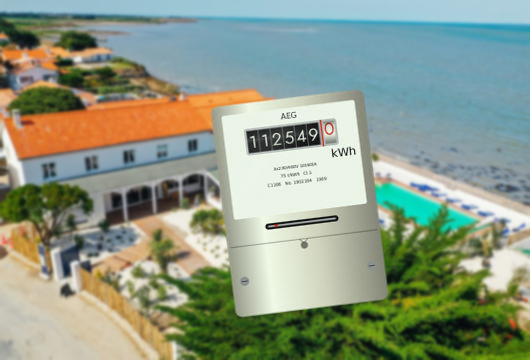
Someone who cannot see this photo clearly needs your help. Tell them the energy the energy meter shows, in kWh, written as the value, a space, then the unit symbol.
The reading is 112549.0 kWh
